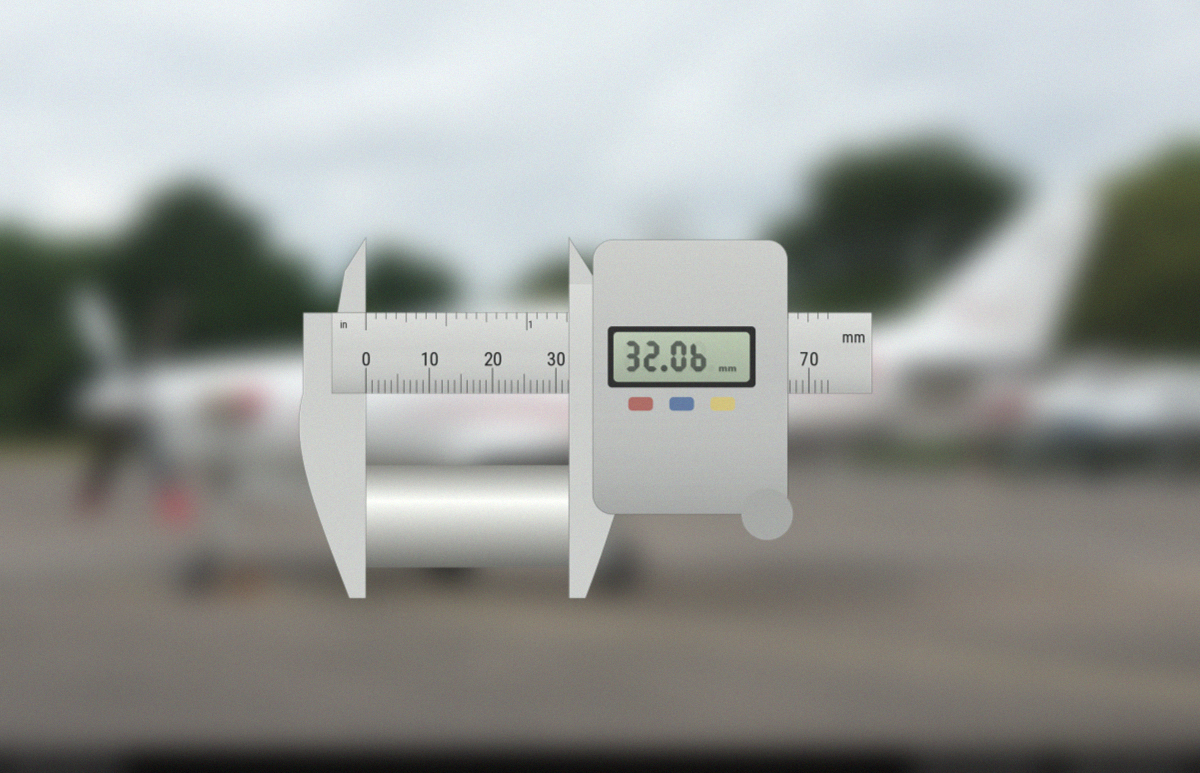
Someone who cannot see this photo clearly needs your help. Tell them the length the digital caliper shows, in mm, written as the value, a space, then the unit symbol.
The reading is 32.06 mm
